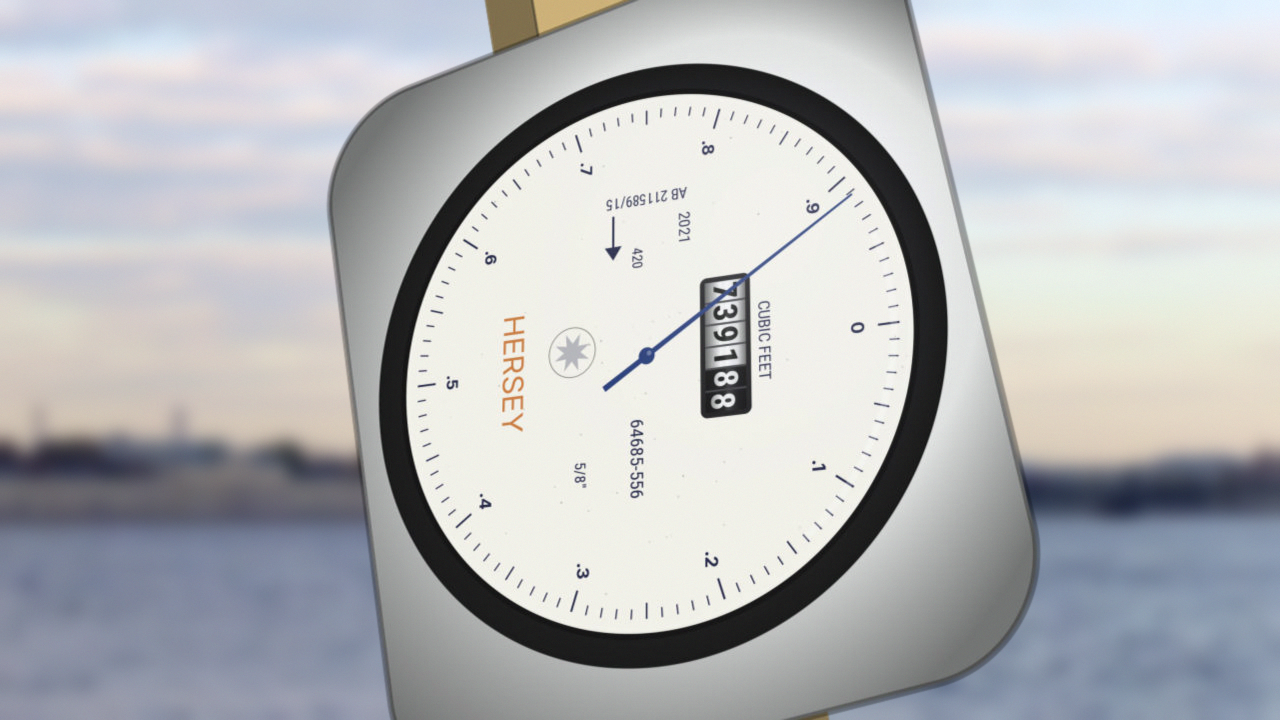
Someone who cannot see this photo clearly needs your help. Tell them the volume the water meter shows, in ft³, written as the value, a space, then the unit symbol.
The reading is 739187.91 ft³
